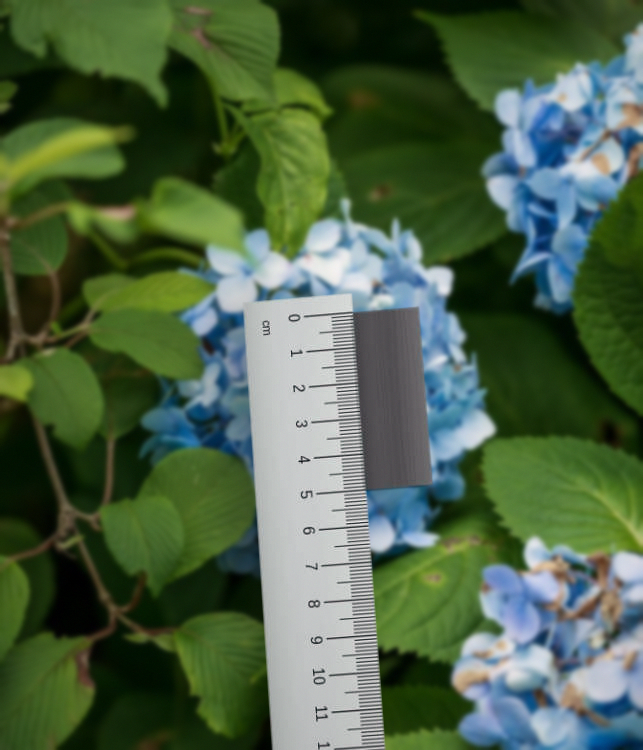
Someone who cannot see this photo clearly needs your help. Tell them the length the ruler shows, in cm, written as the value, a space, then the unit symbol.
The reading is 5 cm
